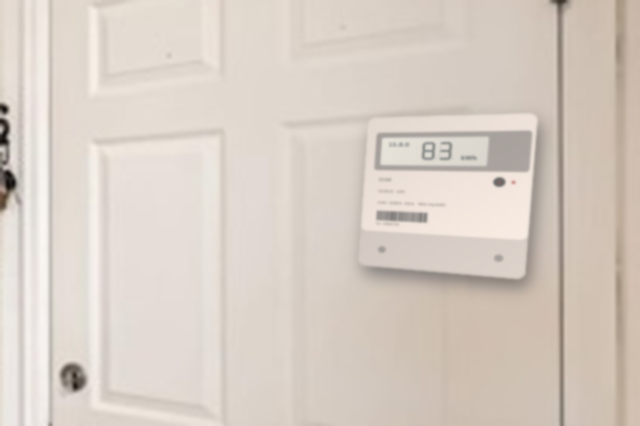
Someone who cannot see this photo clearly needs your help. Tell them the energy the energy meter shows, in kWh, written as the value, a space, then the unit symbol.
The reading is 83 kWh
